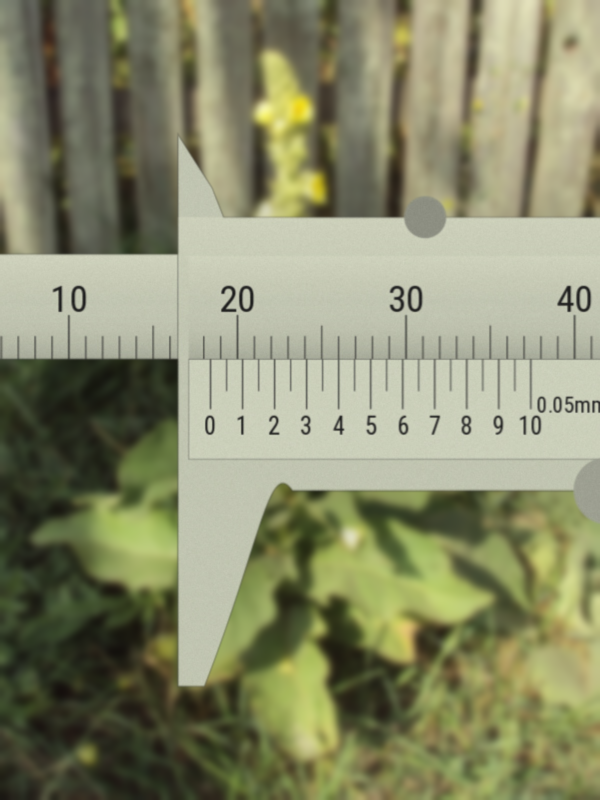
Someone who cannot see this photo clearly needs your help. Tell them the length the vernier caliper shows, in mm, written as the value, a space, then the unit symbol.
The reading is 18.4 mm
